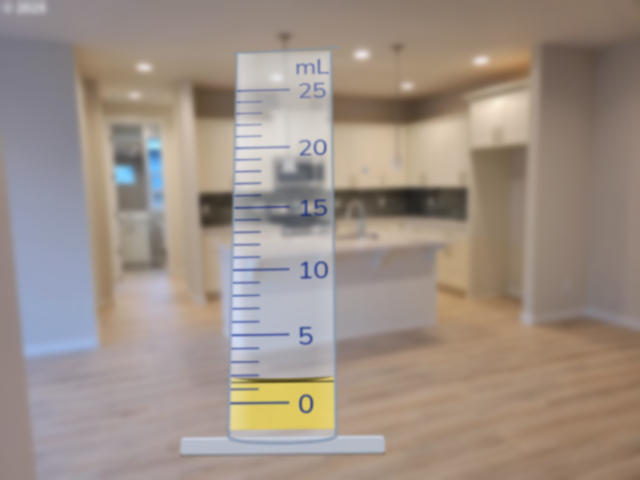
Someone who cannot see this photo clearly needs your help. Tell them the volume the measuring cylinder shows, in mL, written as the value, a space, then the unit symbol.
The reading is 1.5 mL
